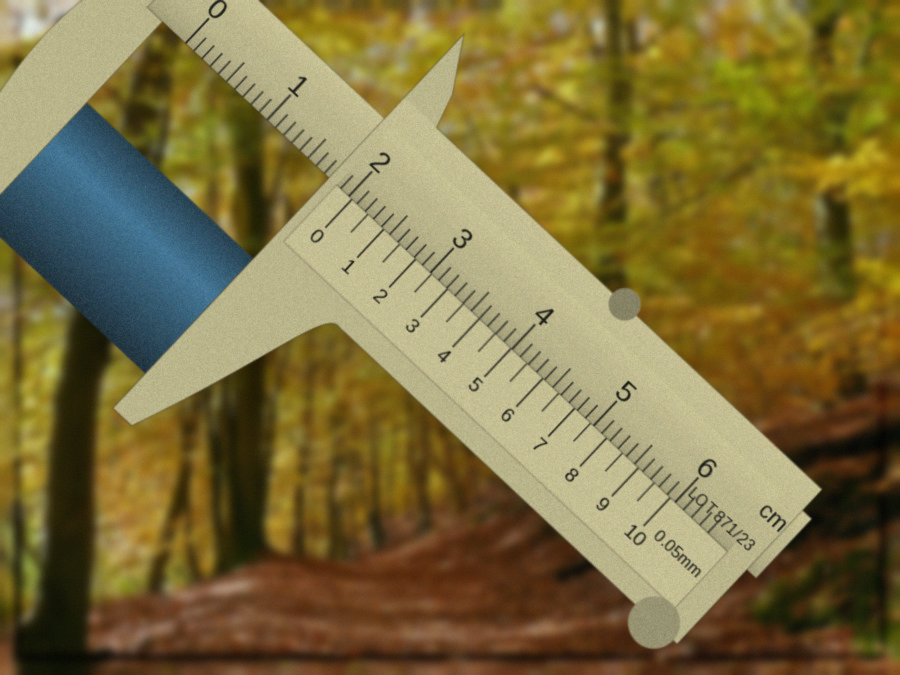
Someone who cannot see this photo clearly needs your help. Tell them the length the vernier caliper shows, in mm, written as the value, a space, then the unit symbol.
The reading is 20.4 mm
